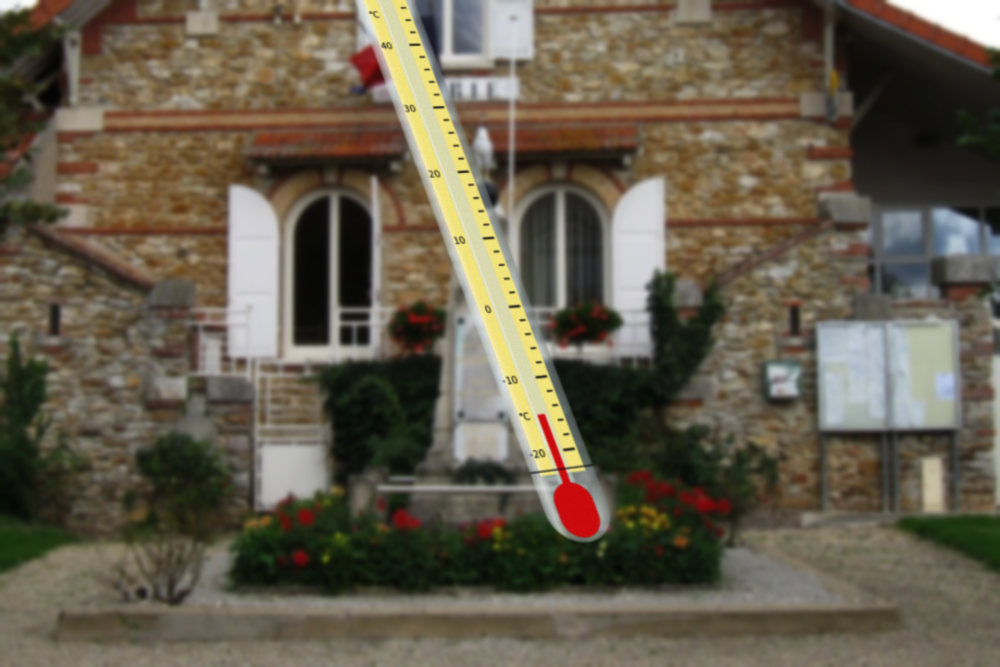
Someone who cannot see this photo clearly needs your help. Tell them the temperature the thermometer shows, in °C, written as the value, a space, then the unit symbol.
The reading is -15 °C
